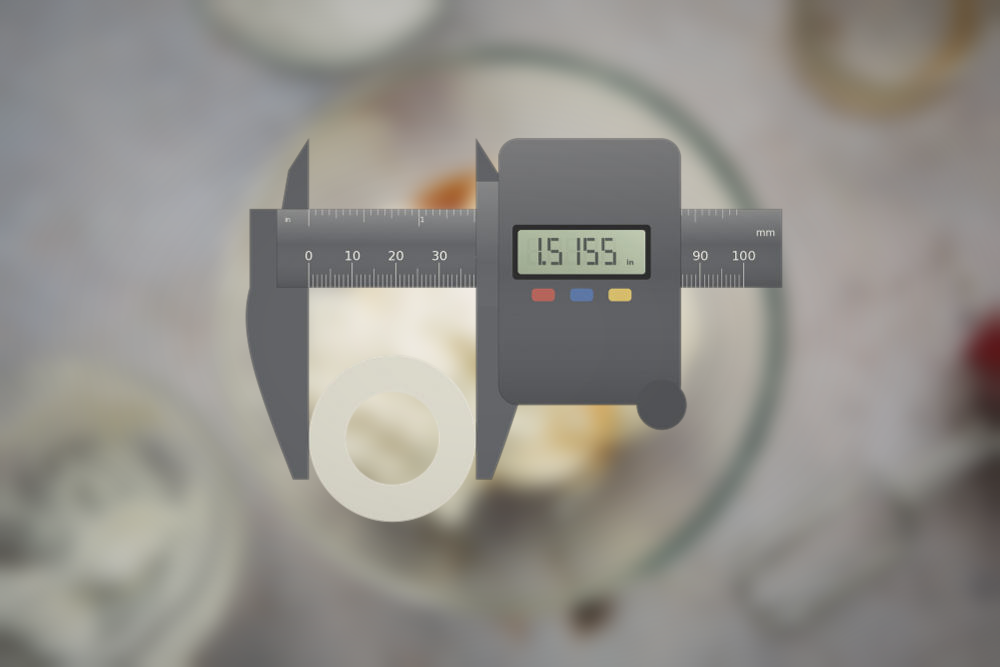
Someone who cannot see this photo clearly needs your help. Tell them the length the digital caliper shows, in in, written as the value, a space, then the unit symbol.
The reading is 1.5155 in
